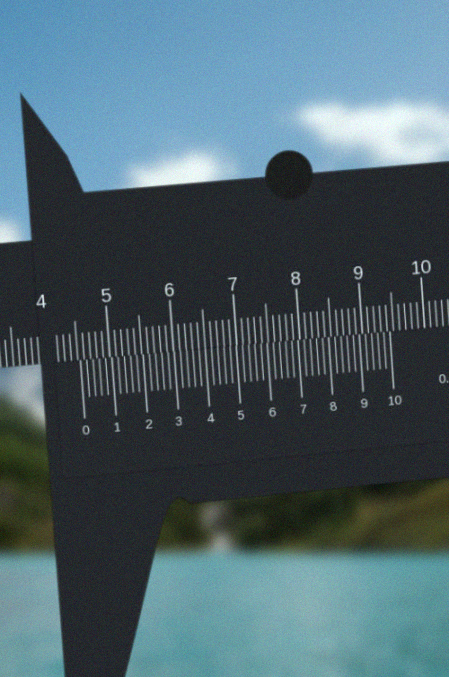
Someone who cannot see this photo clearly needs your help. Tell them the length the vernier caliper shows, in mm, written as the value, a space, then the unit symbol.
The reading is 45.4 mm
